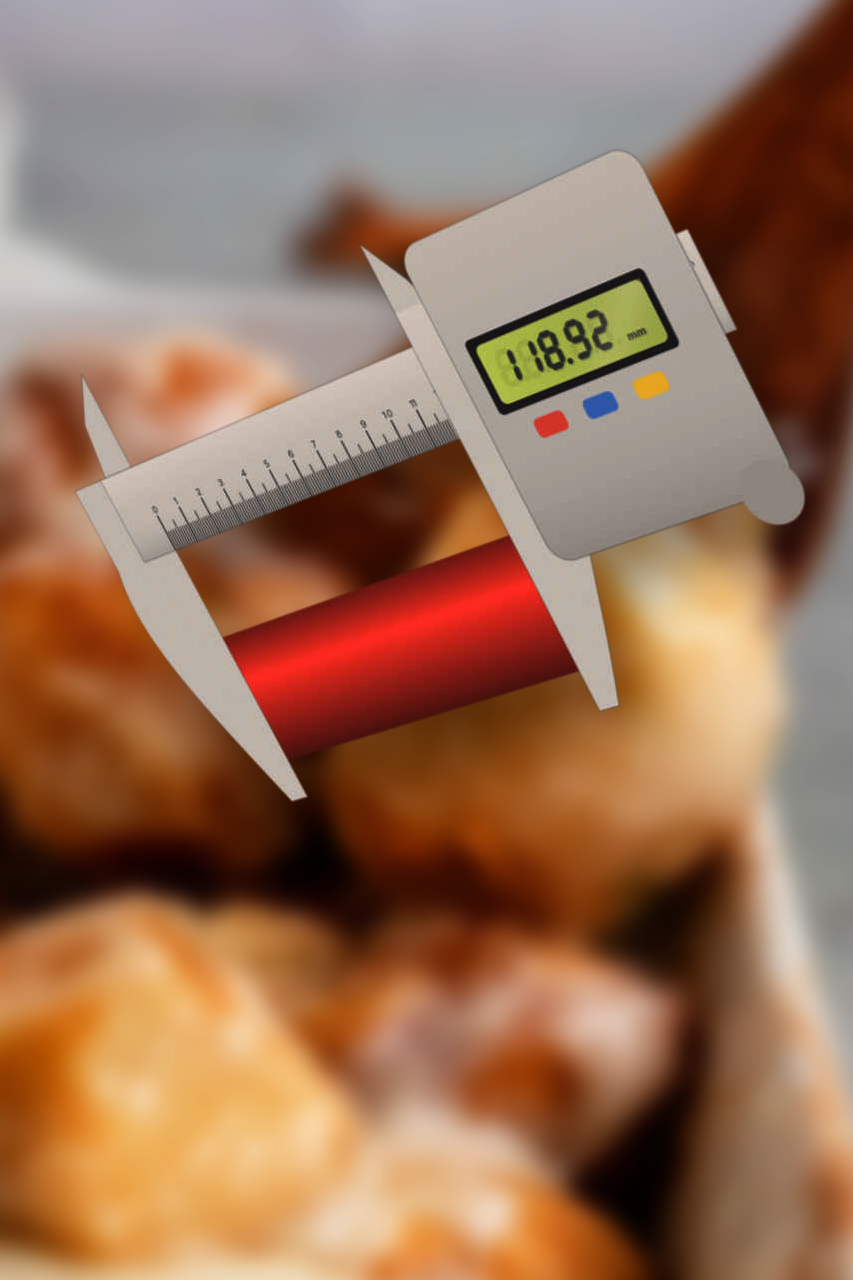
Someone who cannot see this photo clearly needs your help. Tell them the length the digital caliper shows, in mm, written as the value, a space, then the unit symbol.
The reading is 118.92 mm
